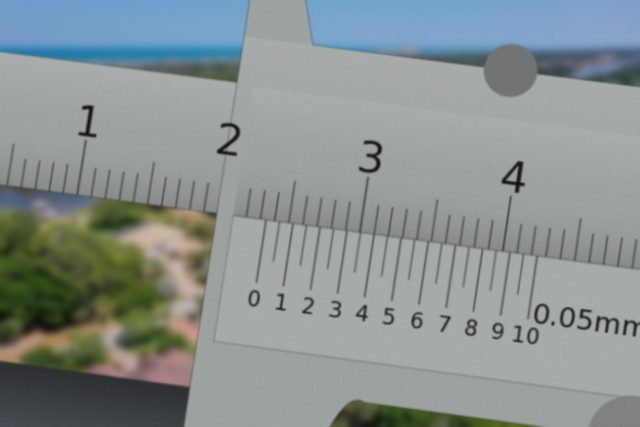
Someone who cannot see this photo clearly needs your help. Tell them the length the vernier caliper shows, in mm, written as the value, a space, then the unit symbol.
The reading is 23.4 mm
